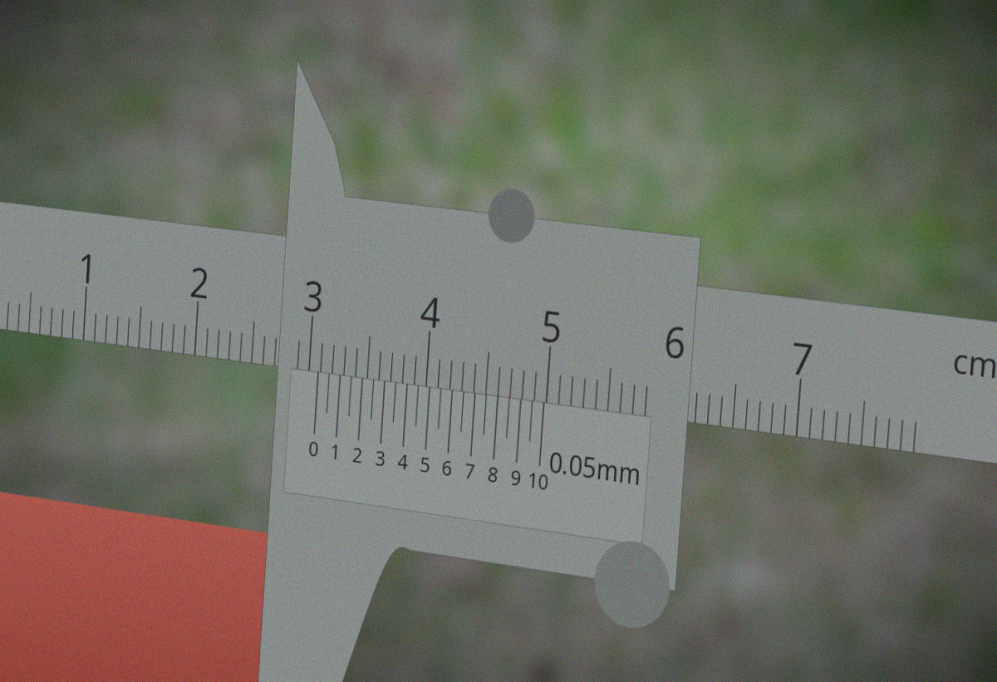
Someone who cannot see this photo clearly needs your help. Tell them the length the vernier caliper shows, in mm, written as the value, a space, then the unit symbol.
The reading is 30.8 mm
